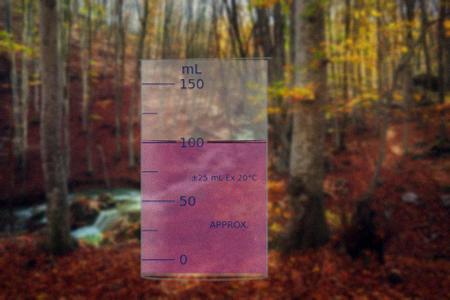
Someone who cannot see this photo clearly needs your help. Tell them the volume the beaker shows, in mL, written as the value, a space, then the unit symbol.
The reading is 100 mL
